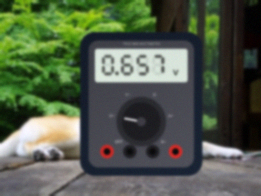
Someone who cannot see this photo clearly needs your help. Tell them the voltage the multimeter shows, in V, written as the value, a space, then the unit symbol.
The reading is 0.657 V
